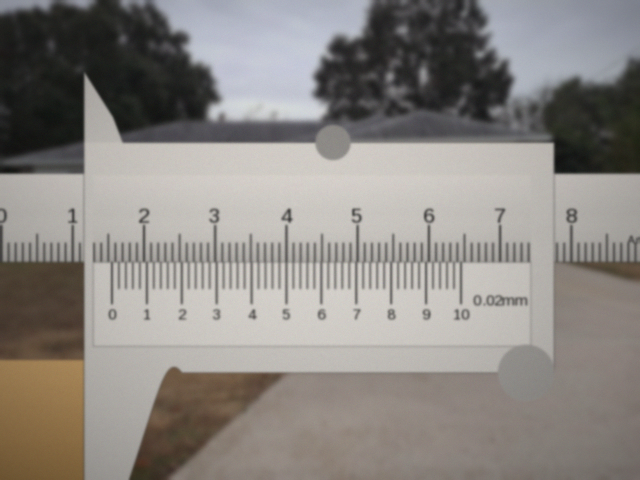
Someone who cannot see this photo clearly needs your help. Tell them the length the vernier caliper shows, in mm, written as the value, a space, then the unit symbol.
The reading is 15.5 mm
